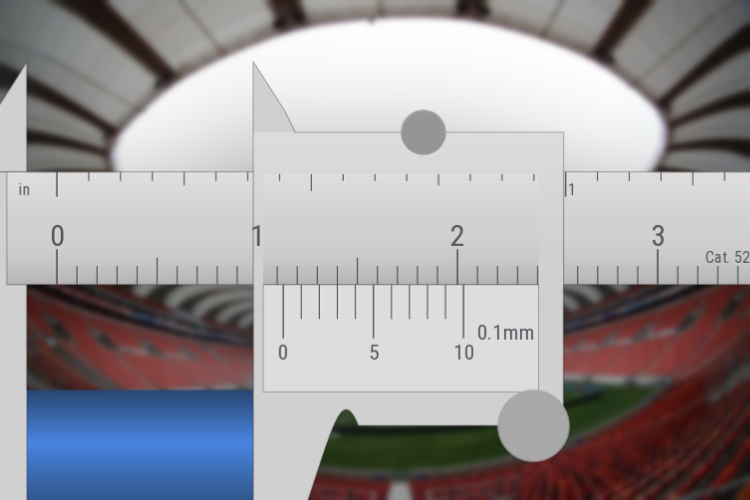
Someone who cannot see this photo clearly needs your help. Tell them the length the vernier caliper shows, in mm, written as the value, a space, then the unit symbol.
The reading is 11.3 mm
